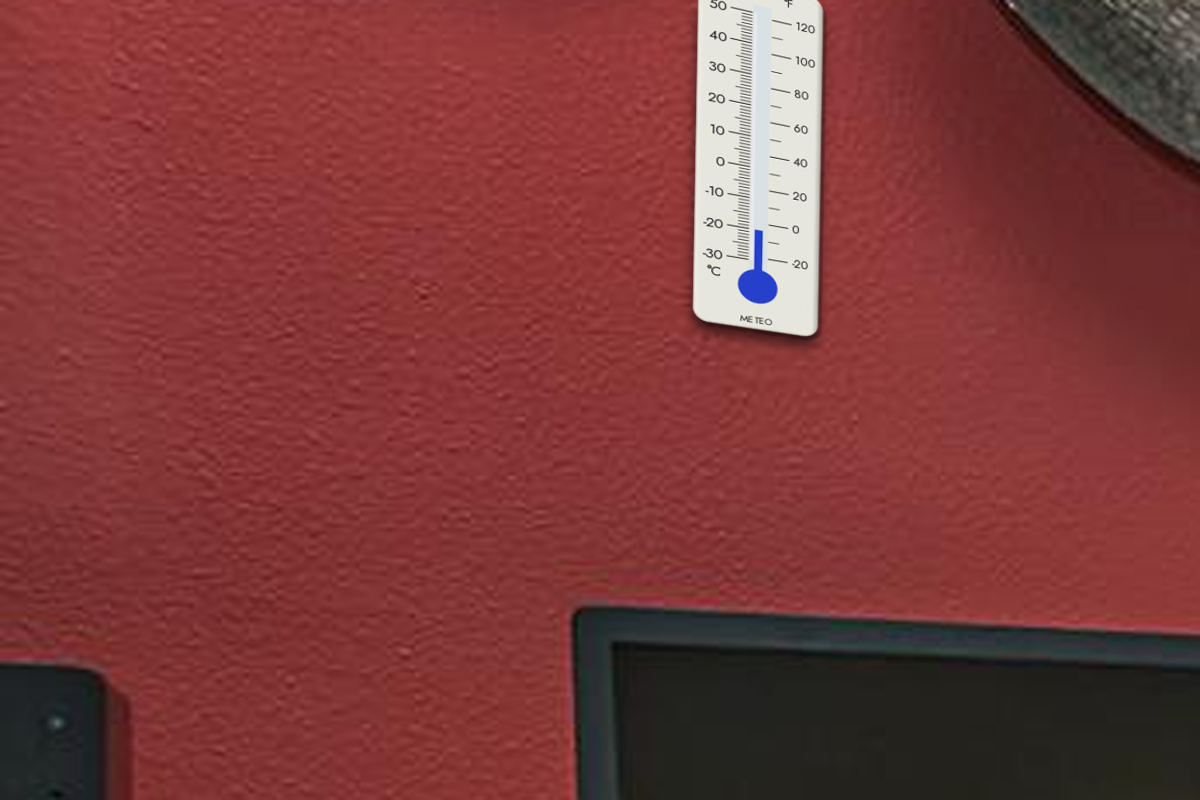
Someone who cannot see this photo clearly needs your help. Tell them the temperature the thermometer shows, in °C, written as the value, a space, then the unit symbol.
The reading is -20 °C
